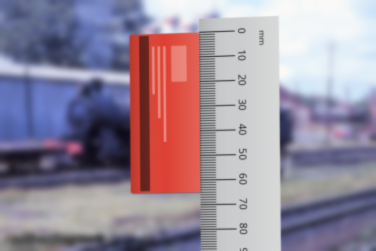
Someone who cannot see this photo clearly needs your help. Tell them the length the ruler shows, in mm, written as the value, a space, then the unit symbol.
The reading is 65 mm
